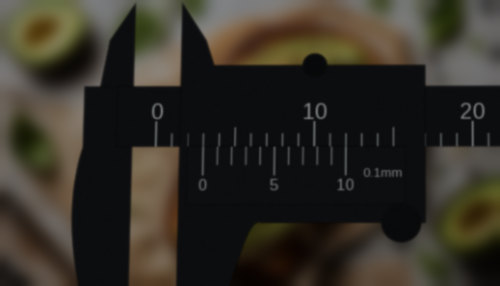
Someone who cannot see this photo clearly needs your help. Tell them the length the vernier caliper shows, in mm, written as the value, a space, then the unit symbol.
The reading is 3.0 mm
